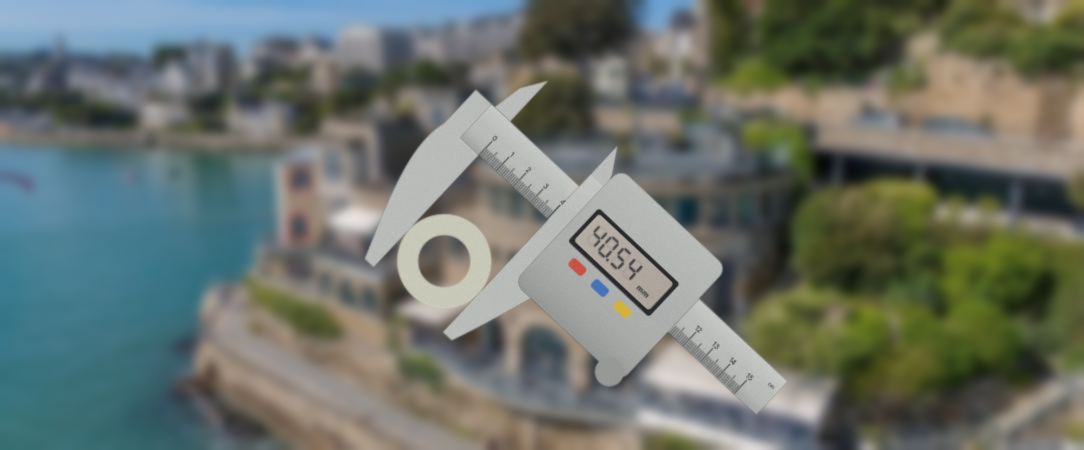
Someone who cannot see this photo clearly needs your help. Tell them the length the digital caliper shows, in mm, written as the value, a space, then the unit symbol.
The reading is 40.54 mm
